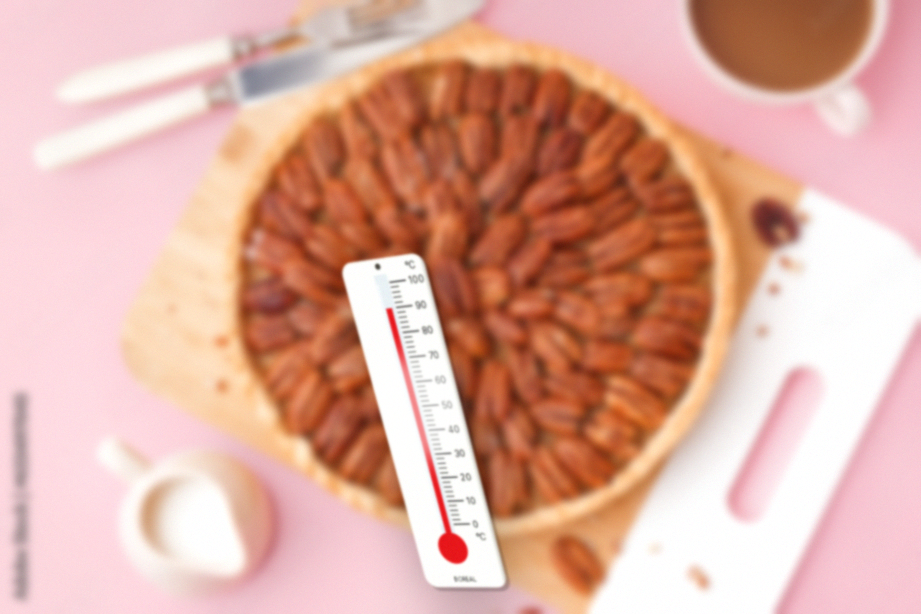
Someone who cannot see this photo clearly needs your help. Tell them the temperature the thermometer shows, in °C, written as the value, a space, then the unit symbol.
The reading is 90 °C
